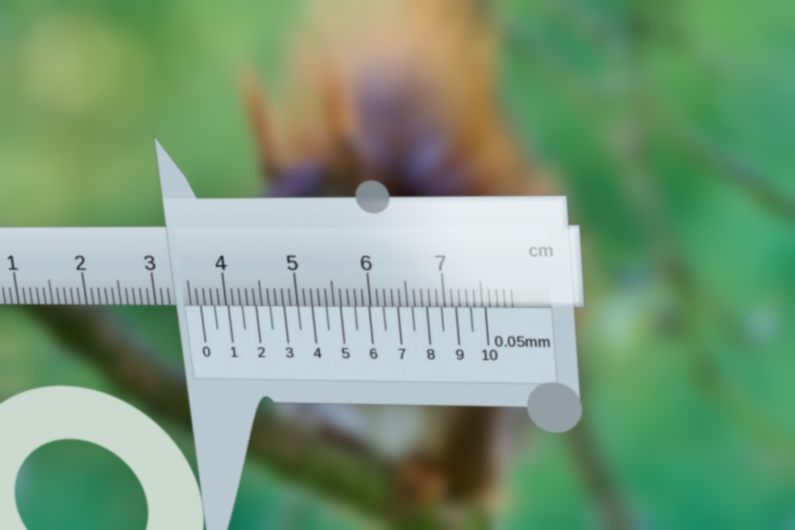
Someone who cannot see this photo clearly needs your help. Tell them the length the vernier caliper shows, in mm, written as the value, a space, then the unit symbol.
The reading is 36.4 mm
